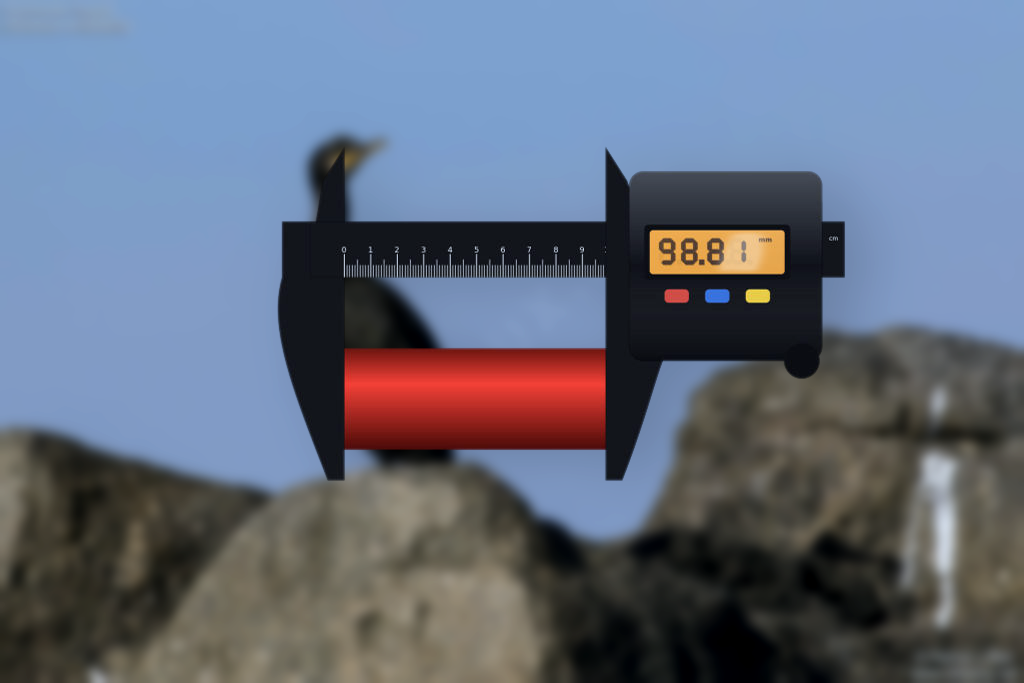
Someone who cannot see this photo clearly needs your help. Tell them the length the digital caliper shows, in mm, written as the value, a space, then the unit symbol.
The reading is 98.81 mm
